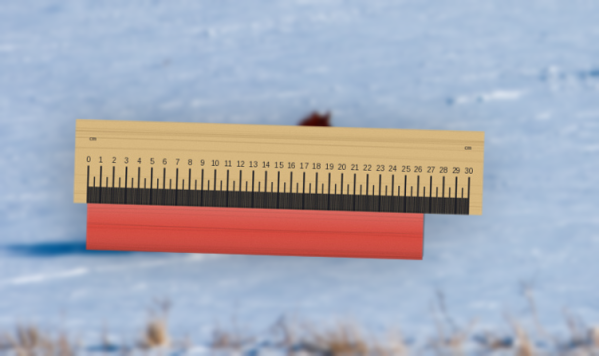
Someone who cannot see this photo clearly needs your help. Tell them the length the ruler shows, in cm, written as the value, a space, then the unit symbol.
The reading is 26.5 cm
